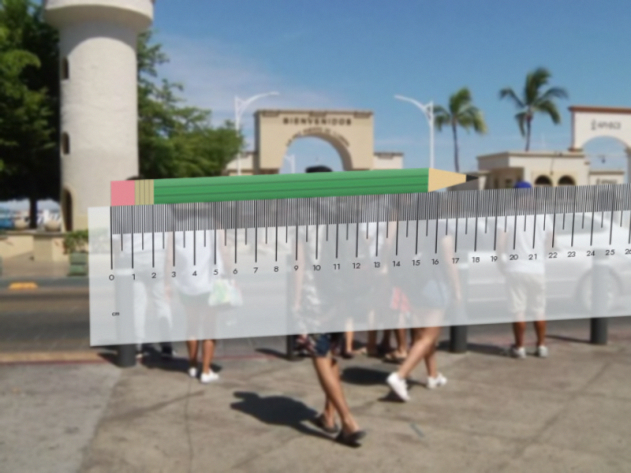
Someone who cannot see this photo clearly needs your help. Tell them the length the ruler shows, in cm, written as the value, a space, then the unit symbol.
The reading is 18 cm
